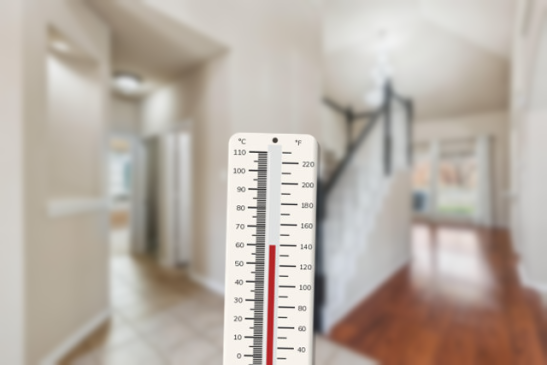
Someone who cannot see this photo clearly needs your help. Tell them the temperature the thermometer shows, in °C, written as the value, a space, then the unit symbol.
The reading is 60 °C
